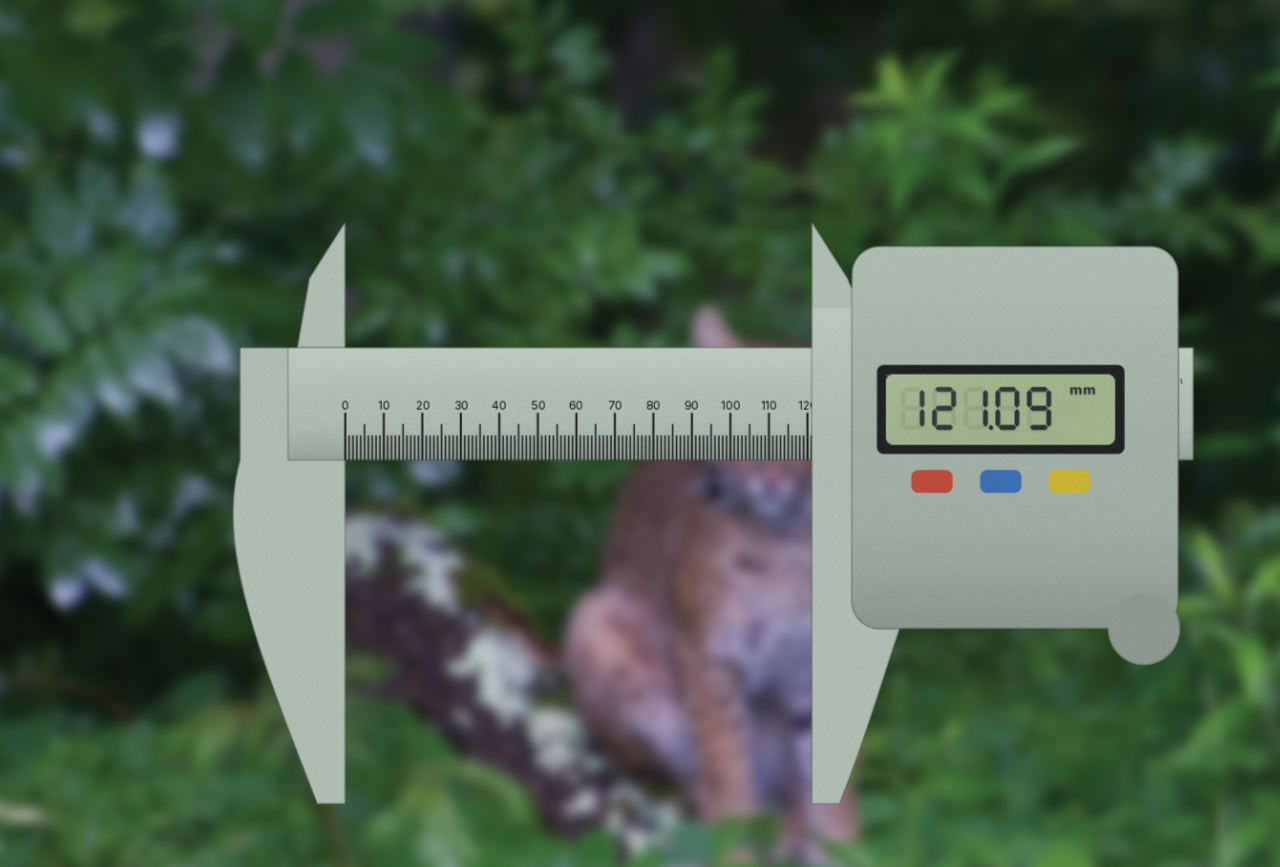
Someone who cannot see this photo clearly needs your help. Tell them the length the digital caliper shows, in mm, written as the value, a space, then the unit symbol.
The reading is 121.09 mm
